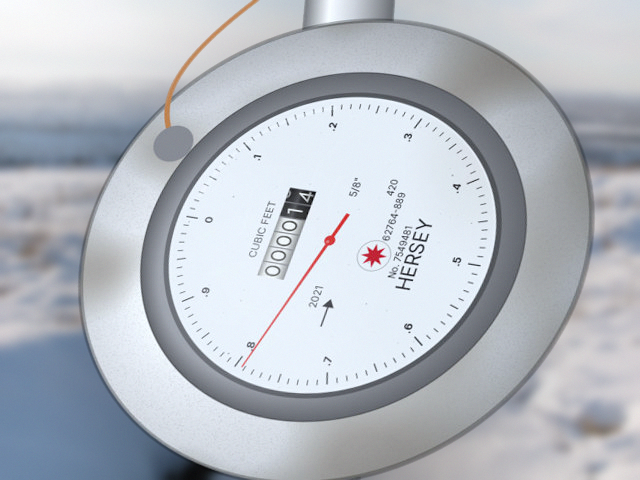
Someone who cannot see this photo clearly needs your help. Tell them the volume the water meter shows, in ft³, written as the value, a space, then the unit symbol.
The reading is 13.79 ft³
